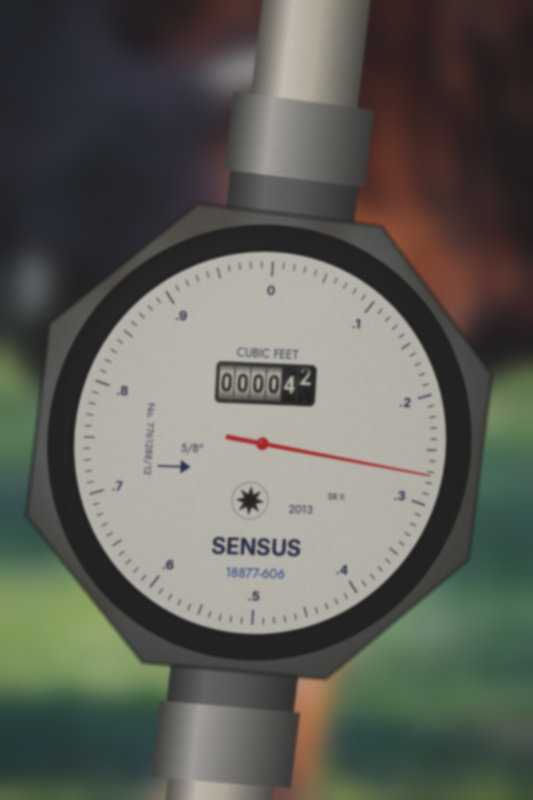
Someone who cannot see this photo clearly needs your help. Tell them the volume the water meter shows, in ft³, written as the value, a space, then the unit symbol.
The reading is 42.27 ft³
